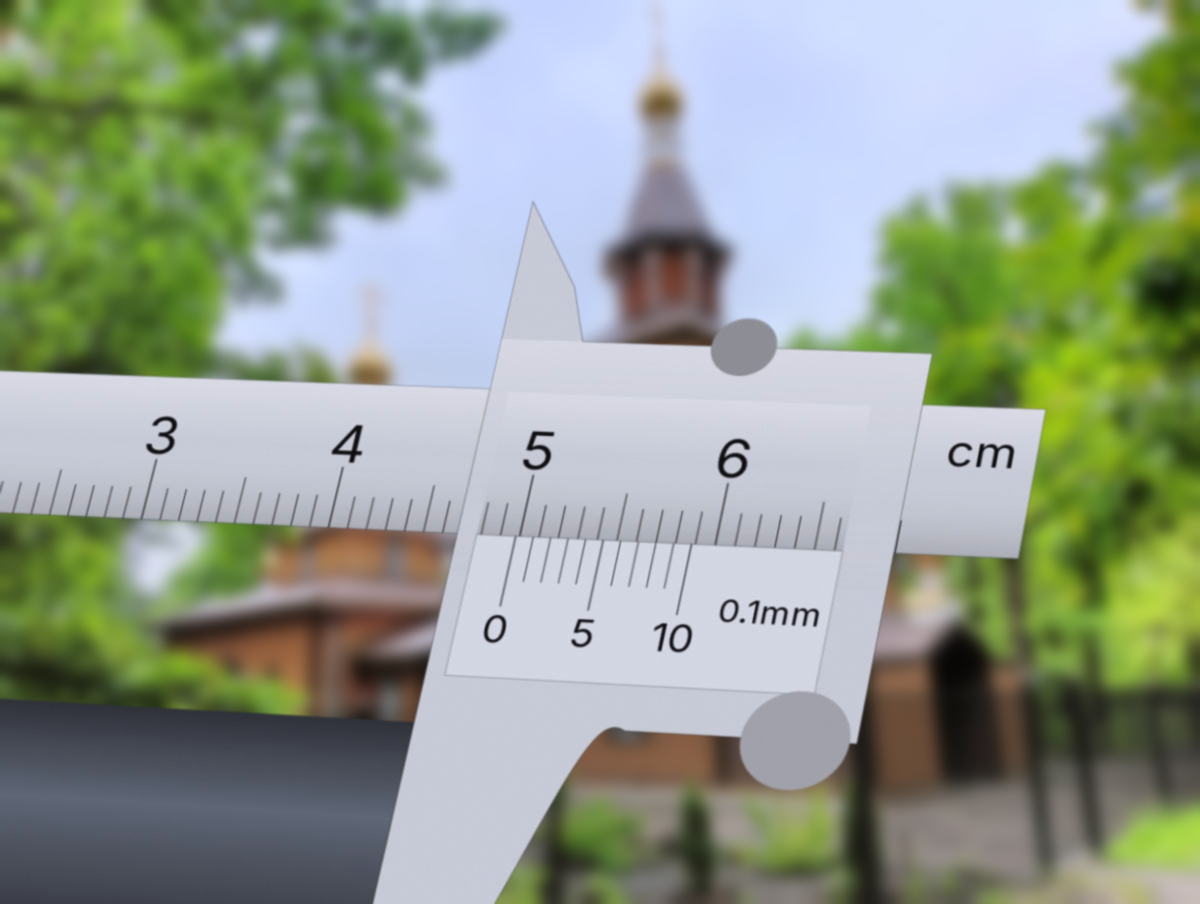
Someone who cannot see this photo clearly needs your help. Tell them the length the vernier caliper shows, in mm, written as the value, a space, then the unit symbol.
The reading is 49.8 mm
